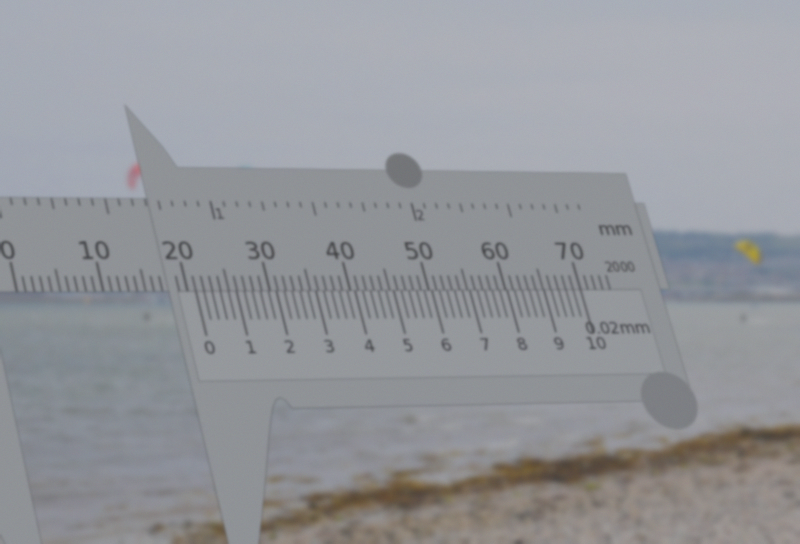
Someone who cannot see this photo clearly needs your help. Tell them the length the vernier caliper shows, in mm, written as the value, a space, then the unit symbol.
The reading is 21.0 mm
